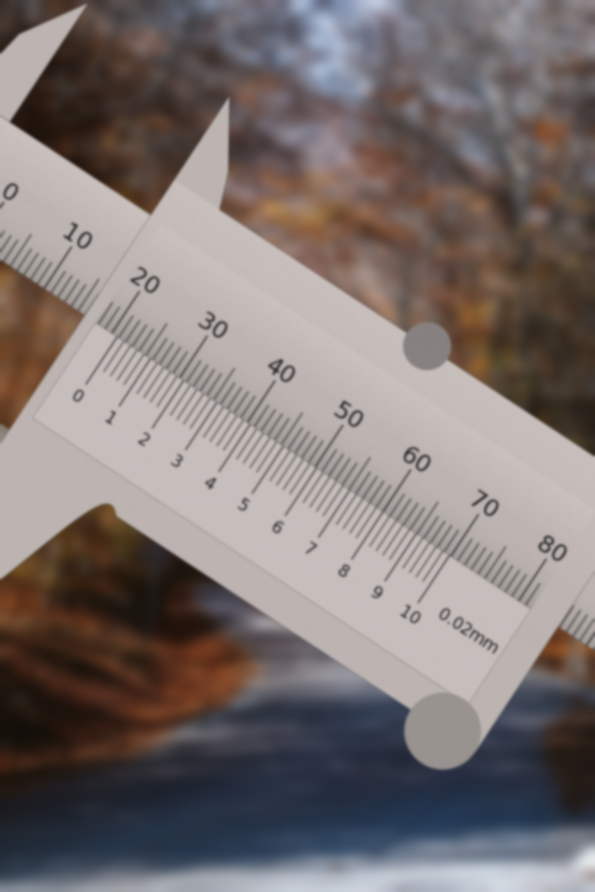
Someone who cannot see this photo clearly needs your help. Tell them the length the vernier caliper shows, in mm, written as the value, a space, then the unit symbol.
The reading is 20.8 mm
